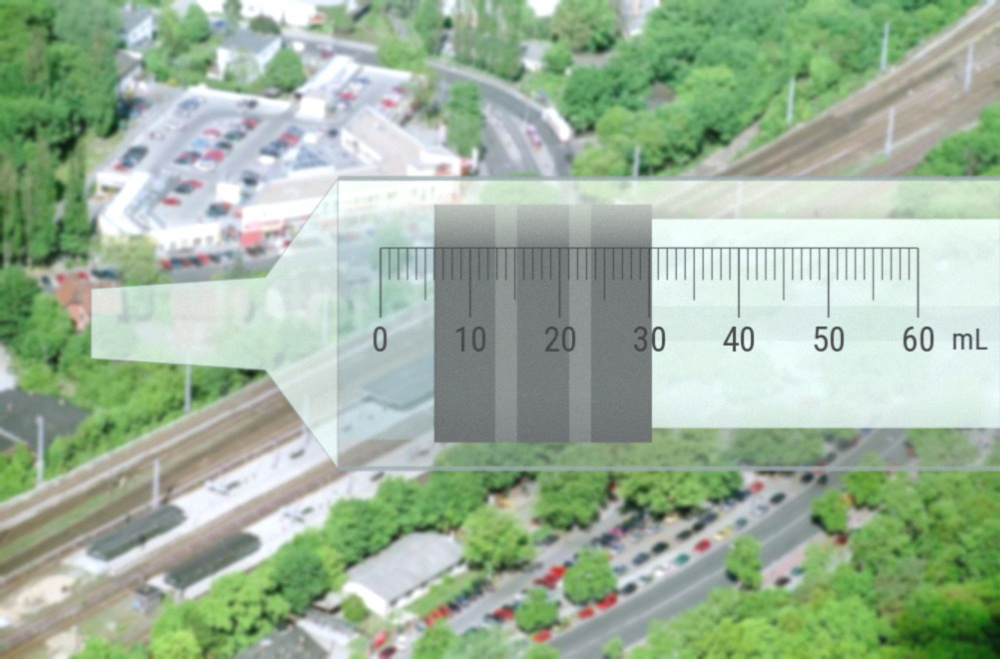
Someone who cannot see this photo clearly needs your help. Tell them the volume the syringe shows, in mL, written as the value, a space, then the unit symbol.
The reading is 6 mL
